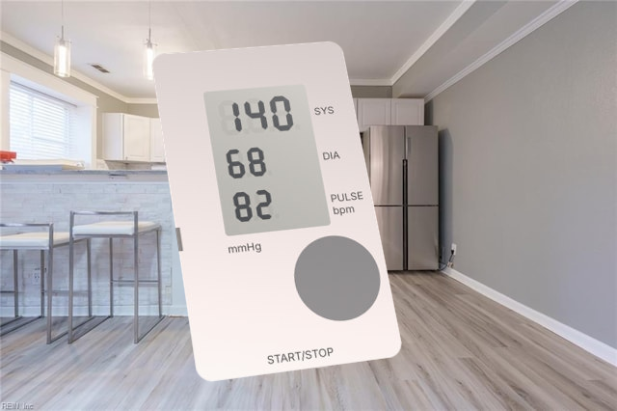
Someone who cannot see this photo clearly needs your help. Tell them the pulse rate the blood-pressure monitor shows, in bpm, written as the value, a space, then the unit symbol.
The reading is 82 bpm
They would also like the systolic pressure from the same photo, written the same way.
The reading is 140 mmHg
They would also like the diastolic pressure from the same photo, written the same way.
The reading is 68 mmHg
